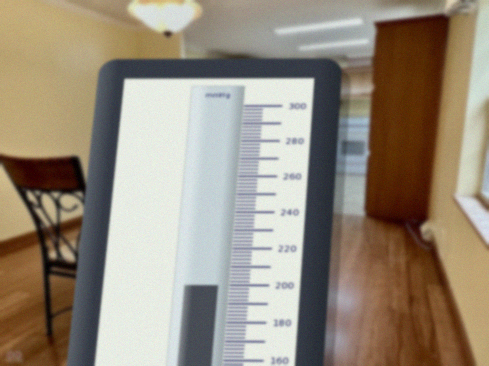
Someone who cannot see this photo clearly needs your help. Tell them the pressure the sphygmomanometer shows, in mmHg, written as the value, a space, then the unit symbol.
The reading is 200 mmHg
